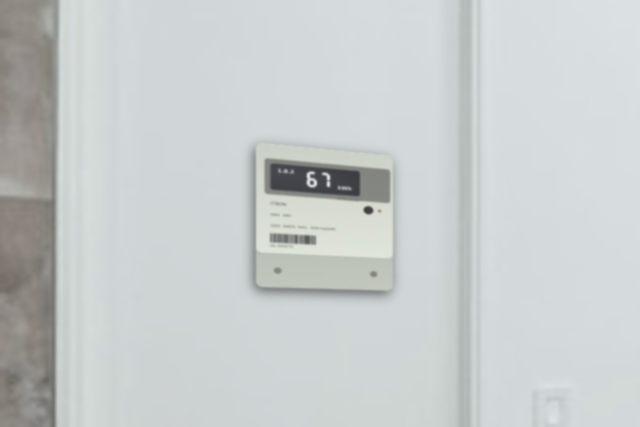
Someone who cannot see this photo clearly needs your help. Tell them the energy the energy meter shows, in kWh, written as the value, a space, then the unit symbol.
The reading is 67 kWh
